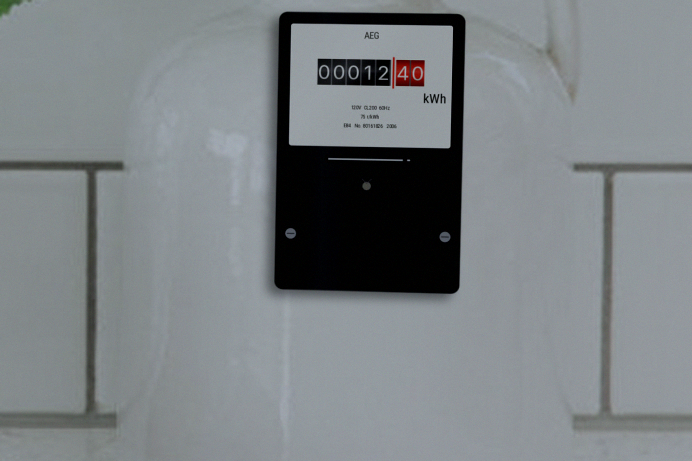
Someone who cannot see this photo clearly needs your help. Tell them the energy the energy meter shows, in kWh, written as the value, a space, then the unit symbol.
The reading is 12.40 kWh
